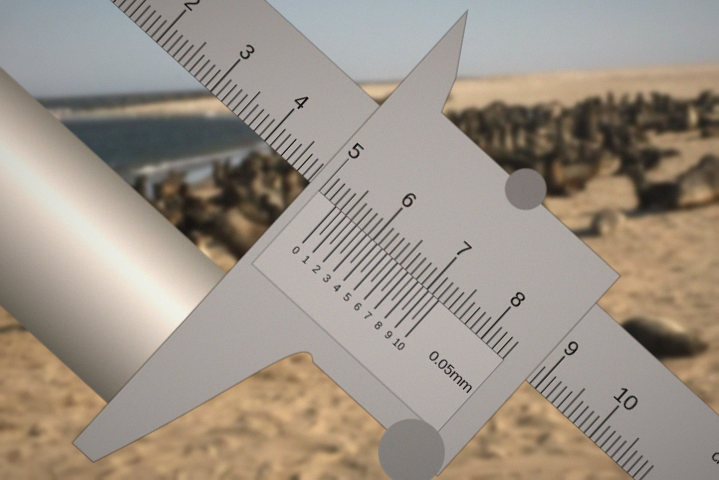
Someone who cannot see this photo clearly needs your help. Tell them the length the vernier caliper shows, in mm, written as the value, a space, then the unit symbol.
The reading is 53.2 mm
